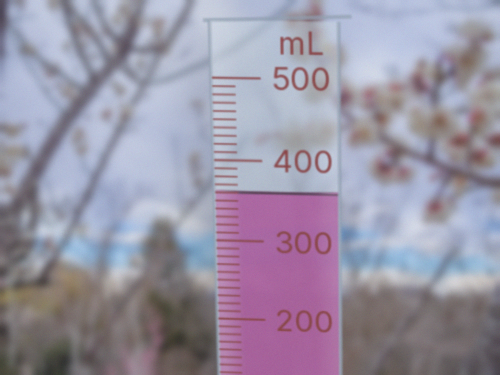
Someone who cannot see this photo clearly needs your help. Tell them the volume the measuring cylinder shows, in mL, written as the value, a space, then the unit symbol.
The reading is 360 mL
